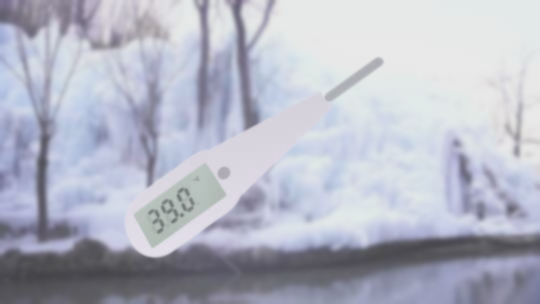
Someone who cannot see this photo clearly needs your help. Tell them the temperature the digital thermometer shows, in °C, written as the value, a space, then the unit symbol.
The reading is 39.0 °C
